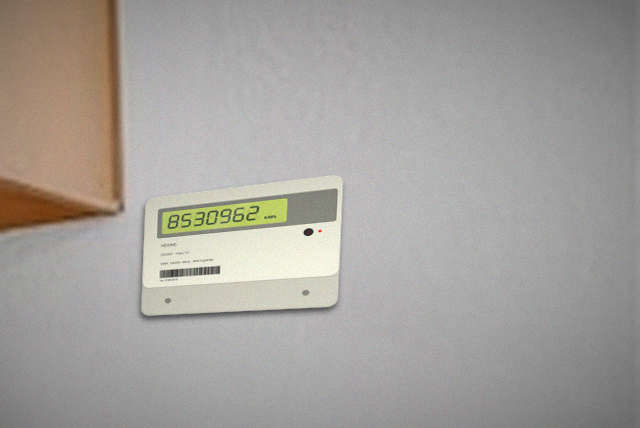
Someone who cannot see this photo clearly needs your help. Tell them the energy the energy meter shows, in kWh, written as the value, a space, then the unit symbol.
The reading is 8530962 kWh
